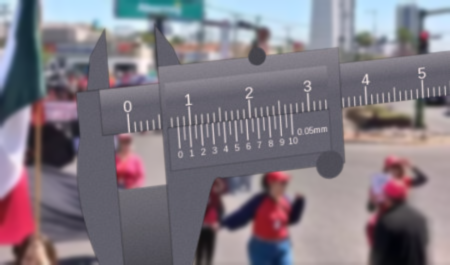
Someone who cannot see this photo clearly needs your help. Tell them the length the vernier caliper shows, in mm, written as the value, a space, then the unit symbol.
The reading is 8.0 mm
